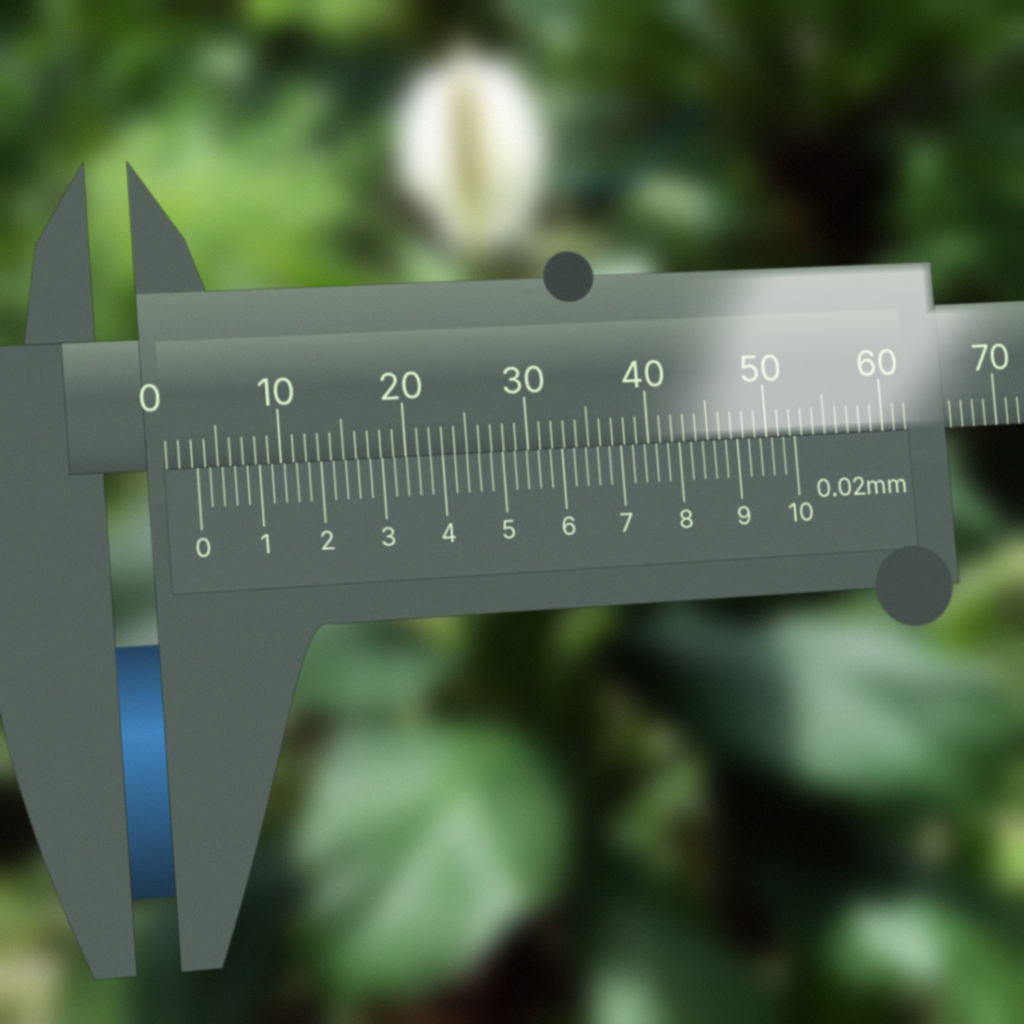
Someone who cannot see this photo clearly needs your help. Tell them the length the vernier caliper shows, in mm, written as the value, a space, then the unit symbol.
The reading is 3.4 mm
